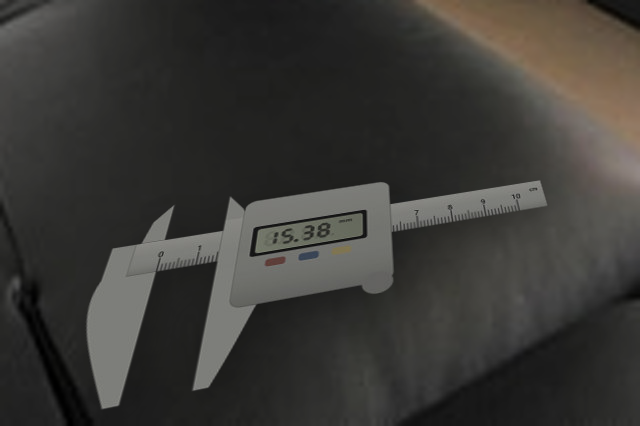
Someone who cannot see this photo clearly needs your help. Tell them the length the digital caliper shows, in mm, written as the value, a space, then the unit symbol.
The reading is 15.38 mm
